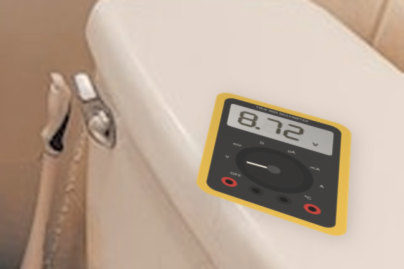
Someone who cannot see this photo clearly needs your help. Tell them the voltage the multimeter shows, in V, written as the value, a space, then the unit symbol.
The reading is 8.72 V
